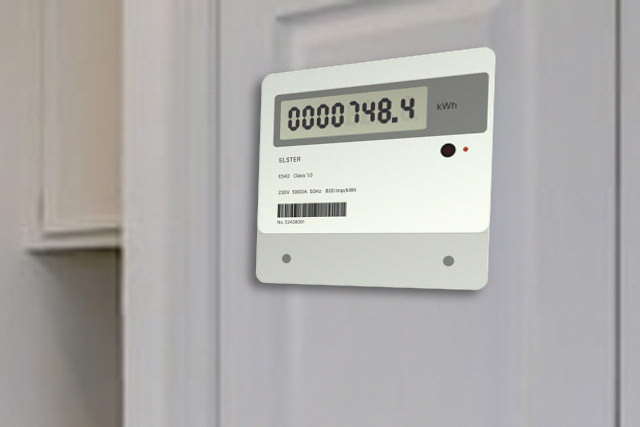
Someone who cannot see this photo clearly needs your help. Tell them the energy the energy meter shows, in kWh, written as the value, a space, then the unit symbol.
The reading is 748.4 kWh
